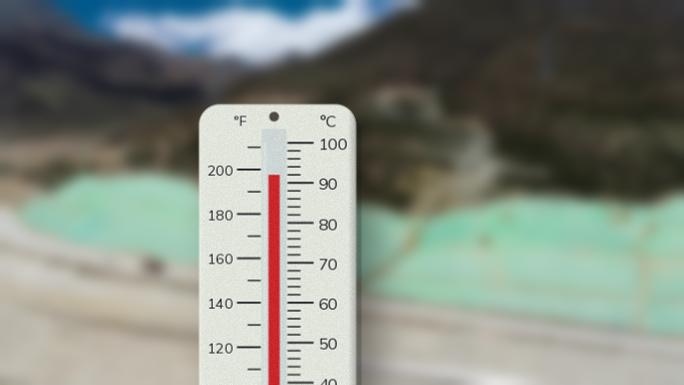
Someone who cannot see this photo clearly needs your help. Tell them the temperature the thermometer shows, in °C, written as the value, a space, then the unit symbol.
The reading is 92 °C
